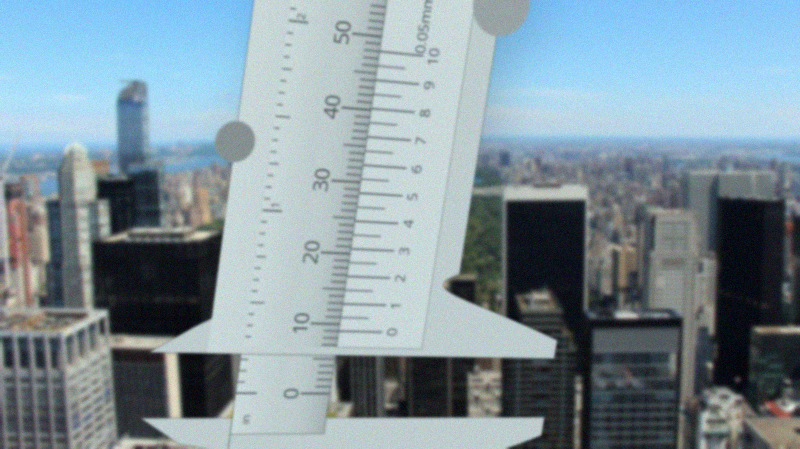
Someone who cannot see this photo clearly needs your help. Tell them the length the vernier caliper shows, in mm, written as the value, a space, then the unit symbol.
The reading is 9.0 mm
